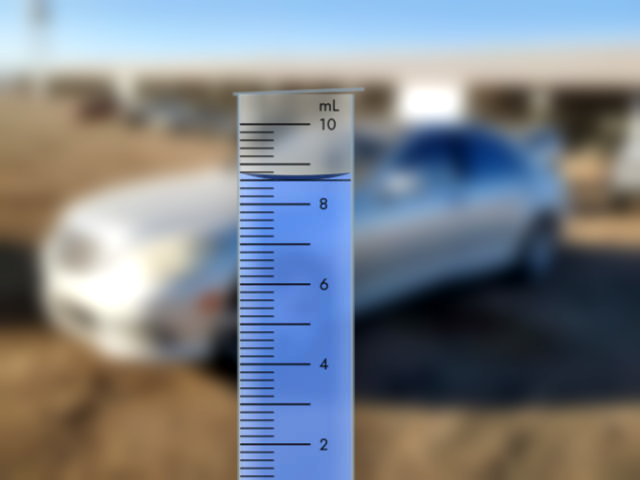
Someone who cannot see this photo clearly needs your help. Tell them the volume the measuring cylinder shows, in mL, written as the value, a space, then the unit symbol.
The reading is 8.6 mL
